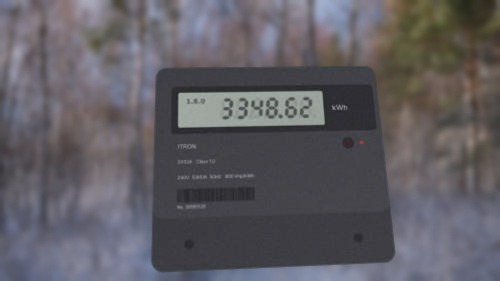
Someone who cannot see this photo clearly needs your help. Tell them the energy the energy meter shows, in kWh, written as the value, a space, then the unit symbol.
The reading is 3348.62 kWh
